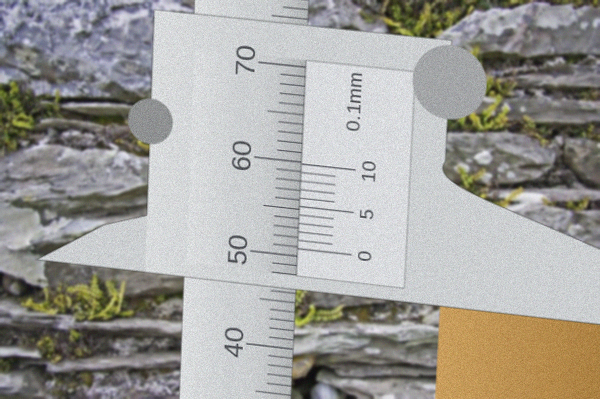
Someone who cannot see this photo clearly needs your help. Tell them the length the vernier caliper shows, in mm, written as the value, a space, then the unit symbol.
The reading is 50.8 mm
